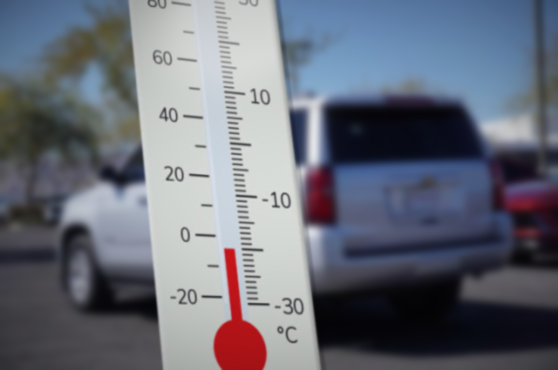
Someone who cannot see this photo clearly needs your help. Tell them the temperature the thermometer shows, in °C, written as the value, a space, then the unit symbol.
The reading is -20 °C
